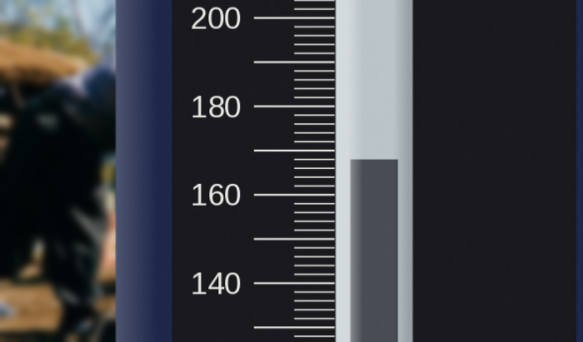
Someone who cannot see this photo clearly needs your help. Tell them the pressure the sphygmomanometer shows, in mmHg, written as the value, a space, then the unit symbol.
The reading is 168 mmHg
